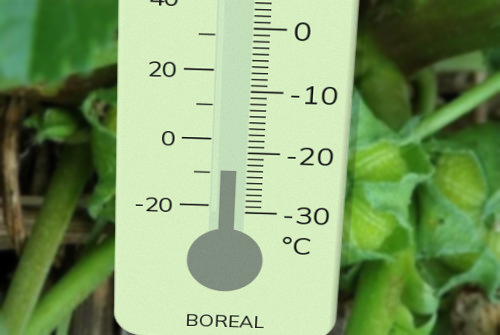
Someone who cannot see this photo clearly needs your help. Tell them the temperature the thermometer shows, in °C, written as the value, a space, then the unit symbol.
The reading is -23 °C
